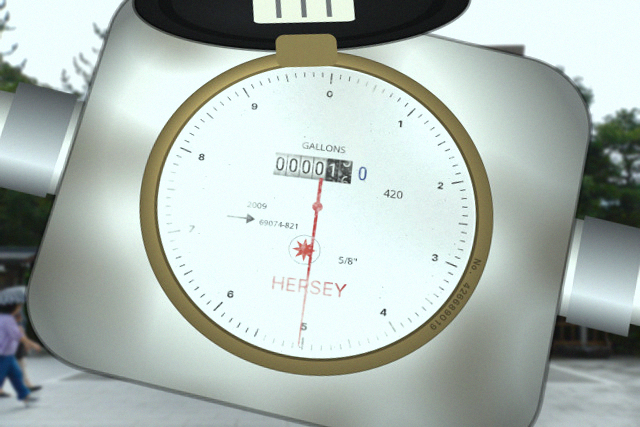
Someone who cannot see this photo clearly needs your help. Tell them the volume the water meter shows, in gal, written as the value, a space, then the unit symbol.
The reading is 155.0 gal
